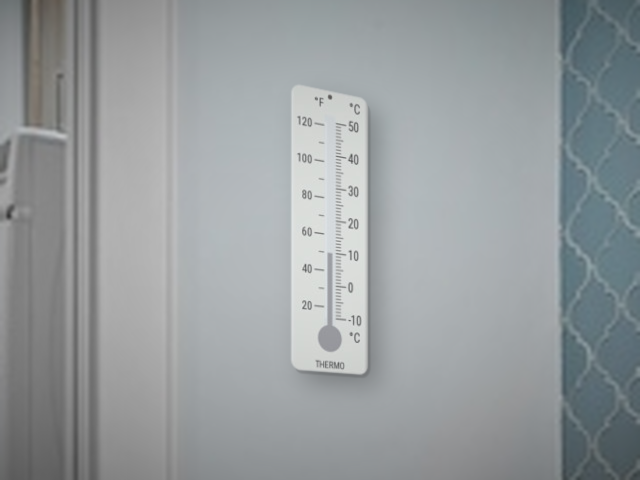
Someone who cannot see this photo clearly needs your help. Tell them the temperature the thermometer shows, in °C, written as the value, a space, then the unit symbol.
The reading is 10 °C
